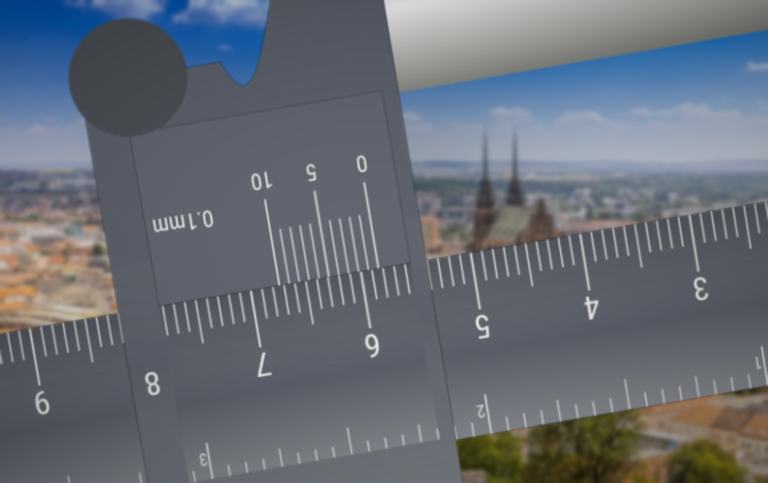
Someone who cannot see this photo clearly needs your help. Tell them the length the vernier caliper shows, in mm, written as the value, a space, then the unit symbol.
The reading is 58.4 mm
